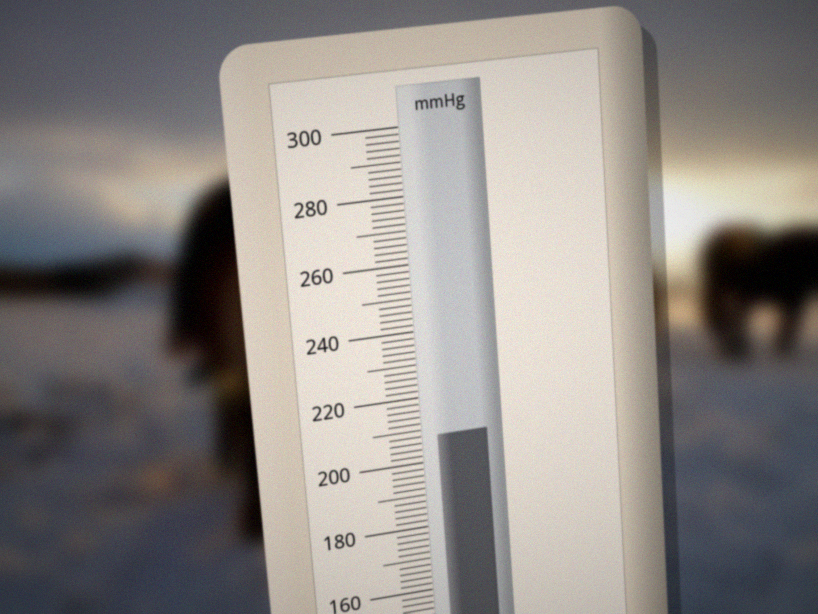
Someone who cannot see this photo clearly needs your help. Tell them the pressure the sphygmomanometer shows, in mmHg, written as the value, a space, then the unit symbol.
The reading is 208 mmHg
